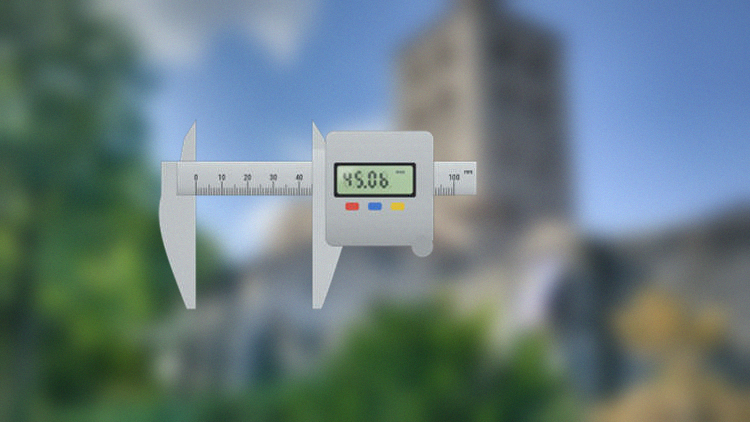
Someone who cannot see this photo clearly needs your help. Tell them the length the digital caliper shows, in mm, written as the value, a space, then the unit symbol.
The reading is 45.06 mm
